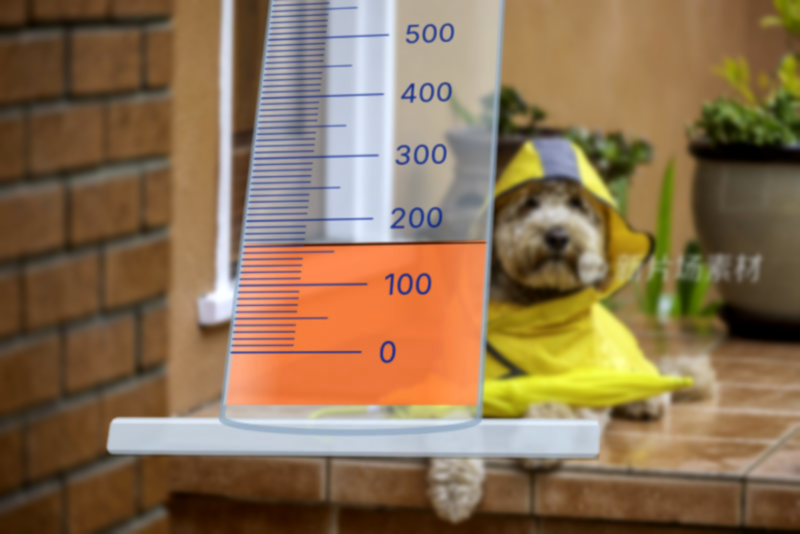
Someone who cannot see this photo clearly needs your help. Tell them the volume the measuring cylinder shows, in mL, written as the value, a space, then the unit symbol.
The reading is 160 mL
